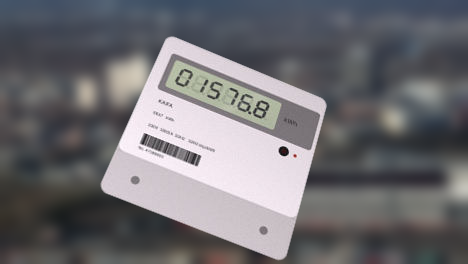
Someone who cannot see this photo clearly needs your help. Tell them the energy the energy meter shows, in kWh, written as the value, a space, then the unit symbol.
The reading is 1576.8 kWh
